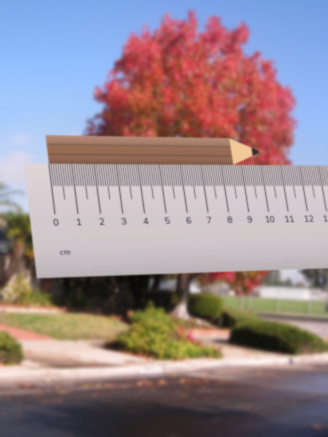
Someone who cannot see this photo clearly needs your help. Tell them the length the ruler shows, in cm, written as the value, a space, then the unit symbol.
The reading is 10 cm
